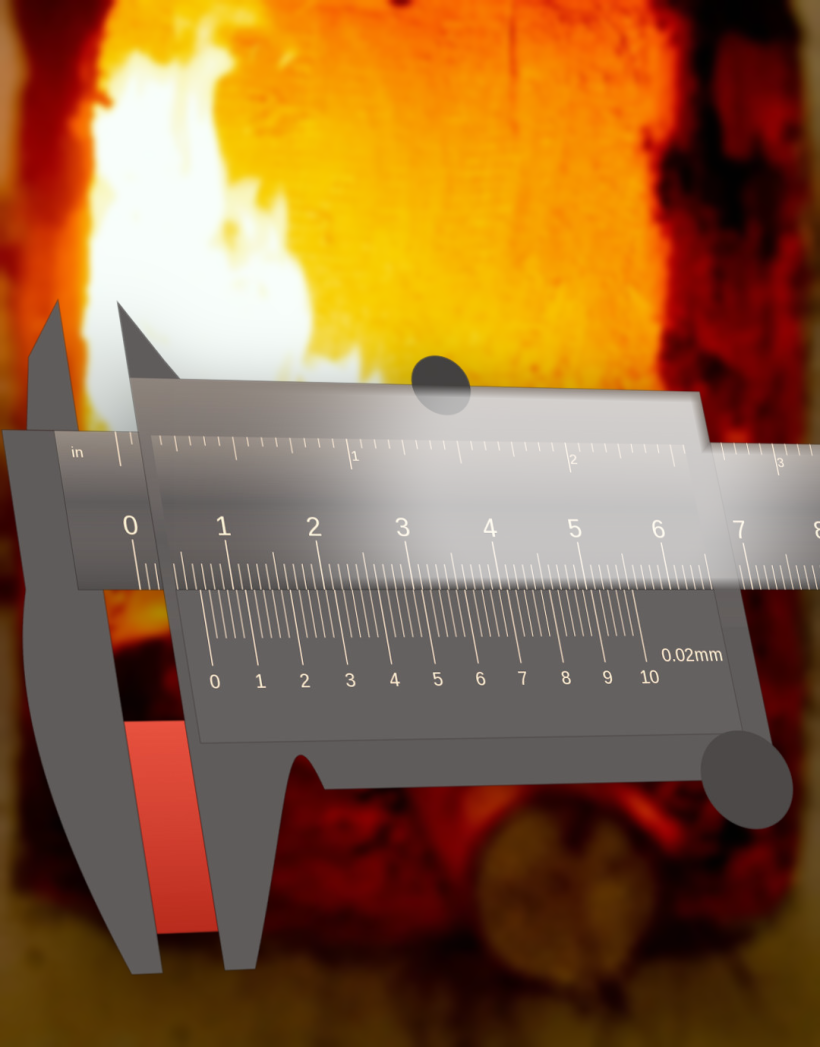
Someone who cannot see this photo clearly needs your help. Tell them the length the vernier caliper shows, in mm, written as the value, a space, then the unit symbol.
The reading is 6.4 mm
